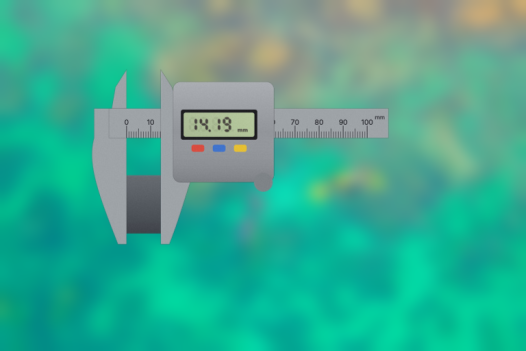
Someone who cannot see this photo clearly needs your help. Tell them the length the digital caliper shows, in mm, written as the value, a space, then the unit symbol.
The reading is 14.19 mm
